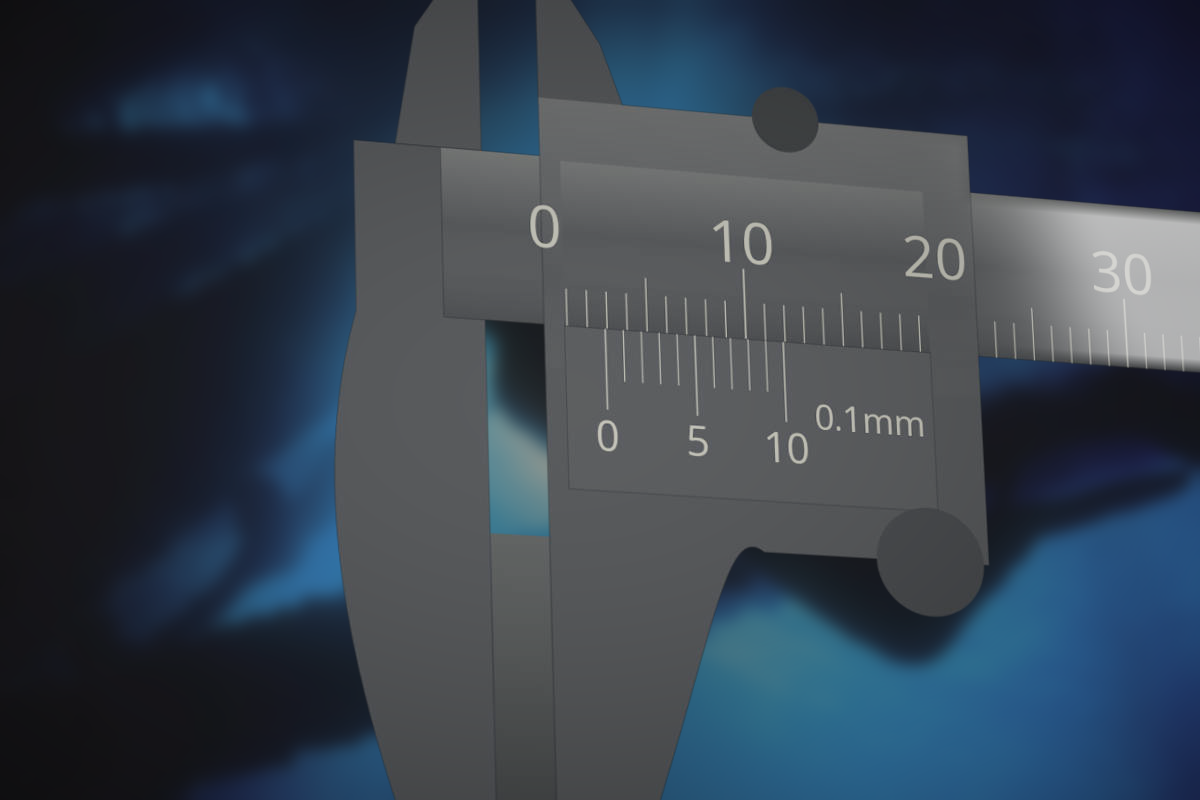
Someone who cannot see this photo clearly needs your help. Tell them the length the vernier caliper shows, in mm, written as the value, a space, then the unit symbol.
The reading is 2.9 mm
